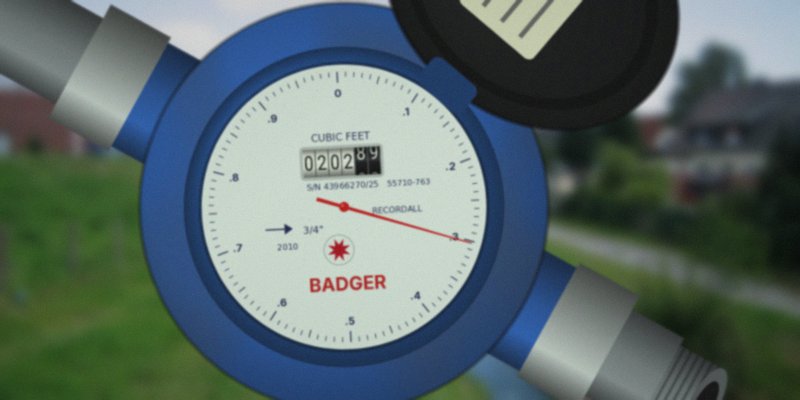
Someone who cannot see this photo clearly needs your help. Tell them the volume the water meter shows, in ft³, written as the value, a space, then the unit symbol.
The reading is 20289.30 ft³
